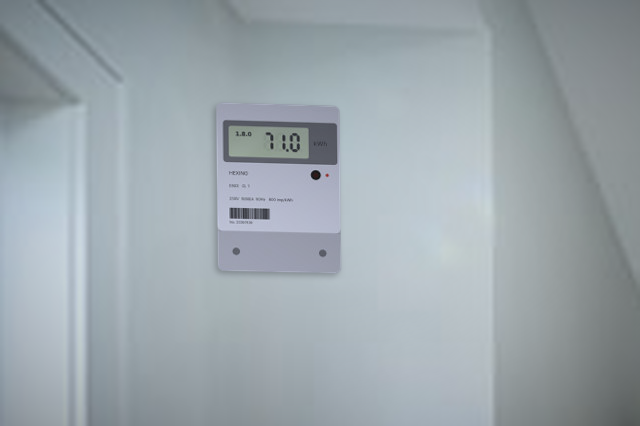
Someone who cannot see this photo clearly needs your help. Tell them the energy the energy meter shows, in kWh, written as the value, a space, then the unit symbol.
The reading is 71.0 kWh
